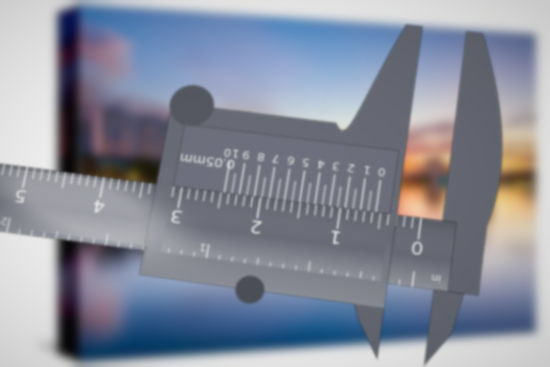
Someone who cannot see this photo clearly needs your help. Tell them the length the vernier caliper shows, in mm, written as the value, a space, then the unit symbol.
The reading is 5.6 mm
